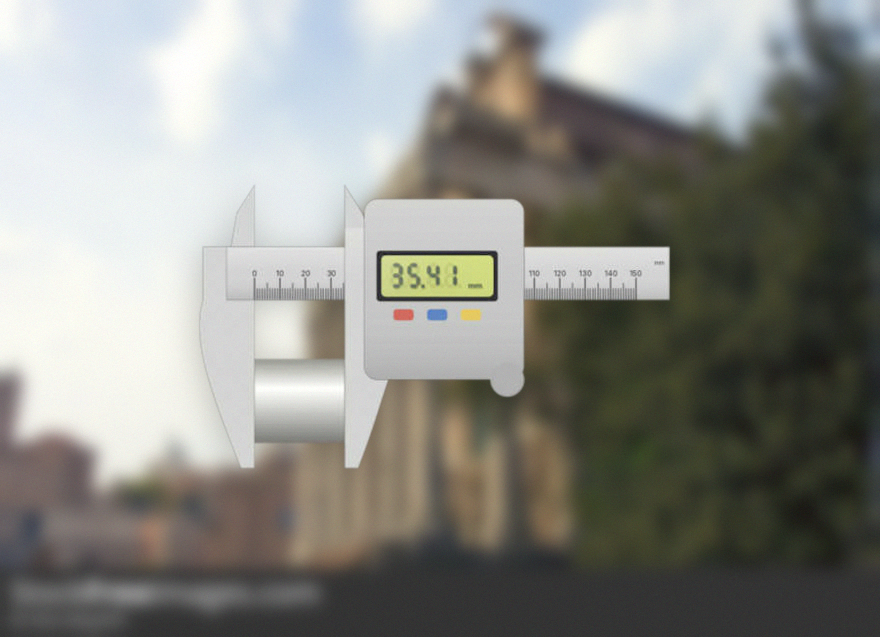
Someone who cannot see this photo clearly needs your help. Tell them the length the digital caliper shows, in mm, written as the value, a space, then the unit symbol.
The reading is 35.41 mm
